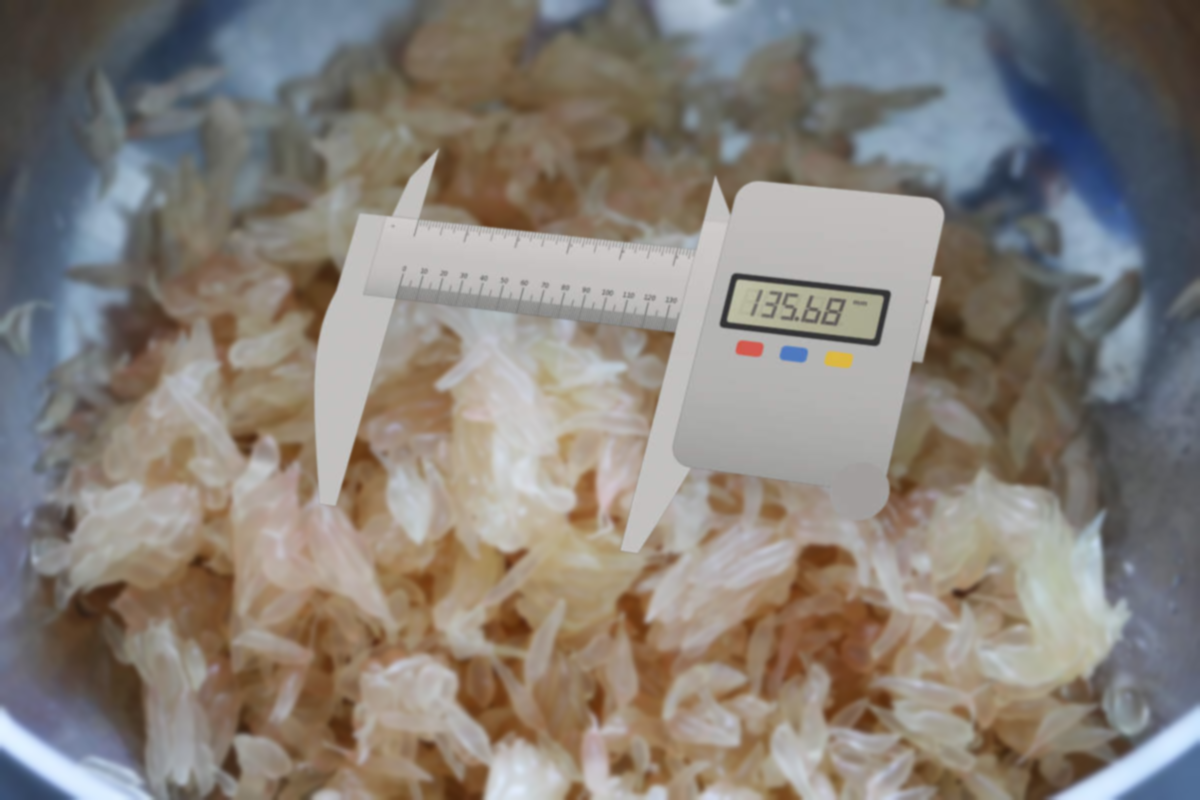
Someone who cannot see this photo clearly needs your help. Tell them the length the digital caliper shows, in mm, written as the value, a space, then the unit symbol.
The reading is 135.68 mm
